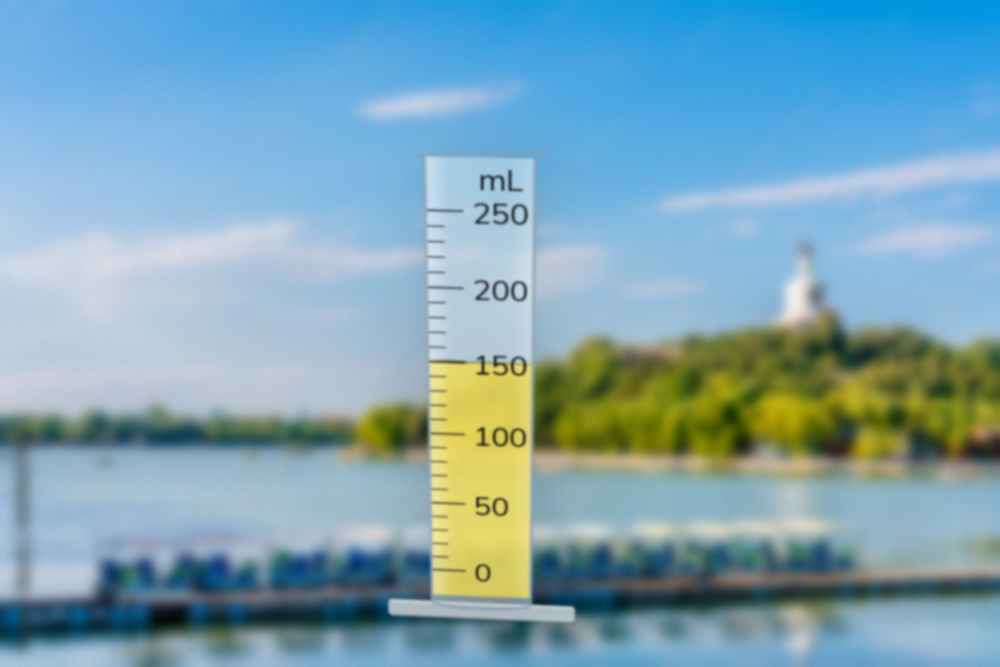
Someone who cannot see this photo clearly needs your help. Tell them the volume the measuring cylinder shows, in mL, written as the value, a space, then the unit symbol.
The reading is 150 mL
